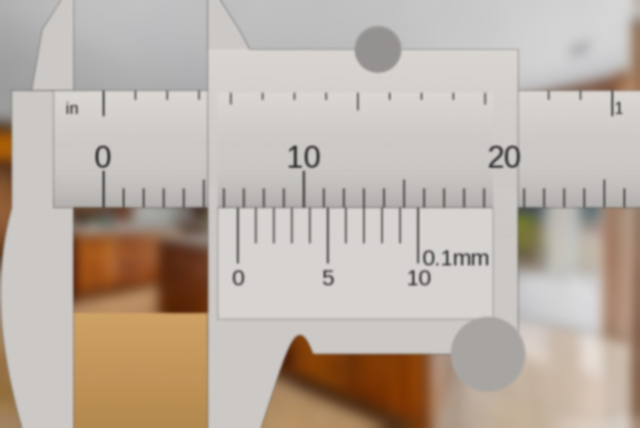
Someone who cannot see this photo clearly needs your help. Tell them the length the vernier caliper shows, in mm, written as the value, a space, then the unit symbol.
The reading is 6.7 mm
